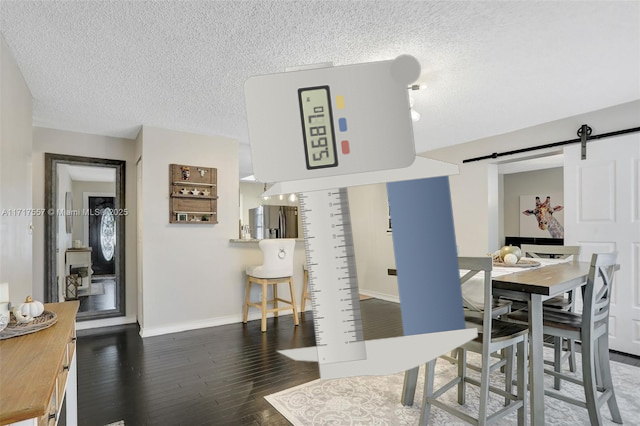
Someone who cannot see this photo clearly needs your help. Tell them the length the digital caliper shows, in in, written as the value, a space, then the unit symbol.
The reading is 5.6870 in
